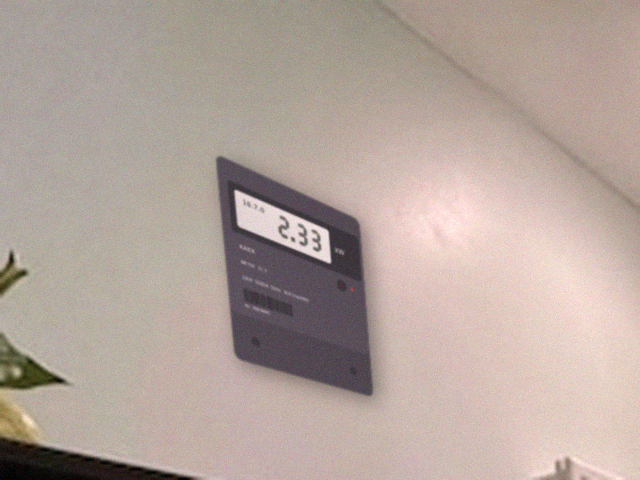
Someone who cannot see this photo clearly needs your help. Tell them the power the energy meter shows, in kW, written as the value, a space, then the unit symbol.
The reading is 2.33 kW
